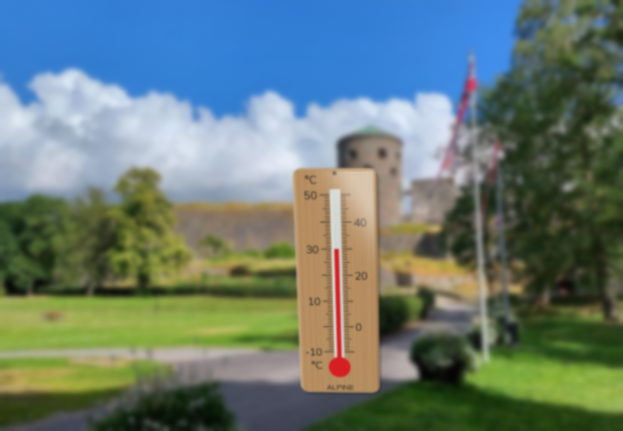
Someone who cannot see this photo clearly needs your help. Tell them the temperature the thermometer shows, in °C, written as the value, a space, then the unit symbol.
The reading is 30 °C
